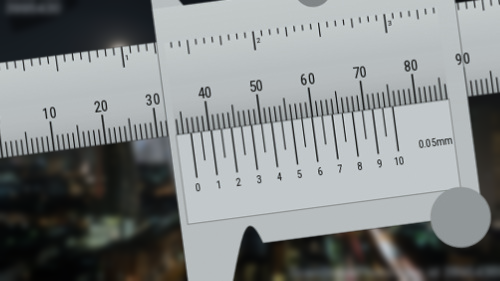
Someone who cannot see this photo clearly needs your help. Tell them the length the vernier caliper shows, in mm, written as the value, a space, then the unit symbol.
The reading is 36.5 mm
